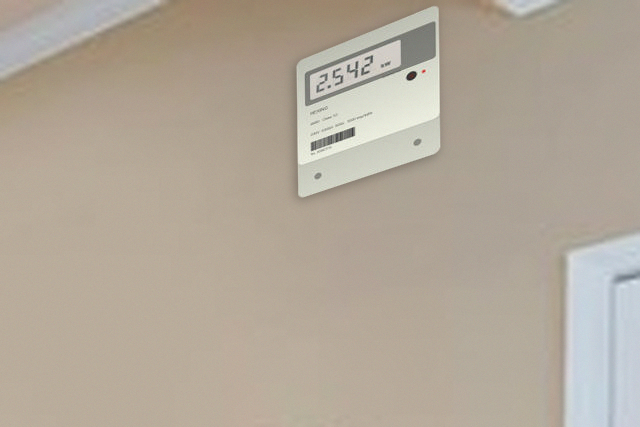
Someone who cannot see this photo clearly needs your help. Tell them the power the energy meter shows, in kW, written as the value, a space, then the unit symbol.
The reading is 2.542 kW
